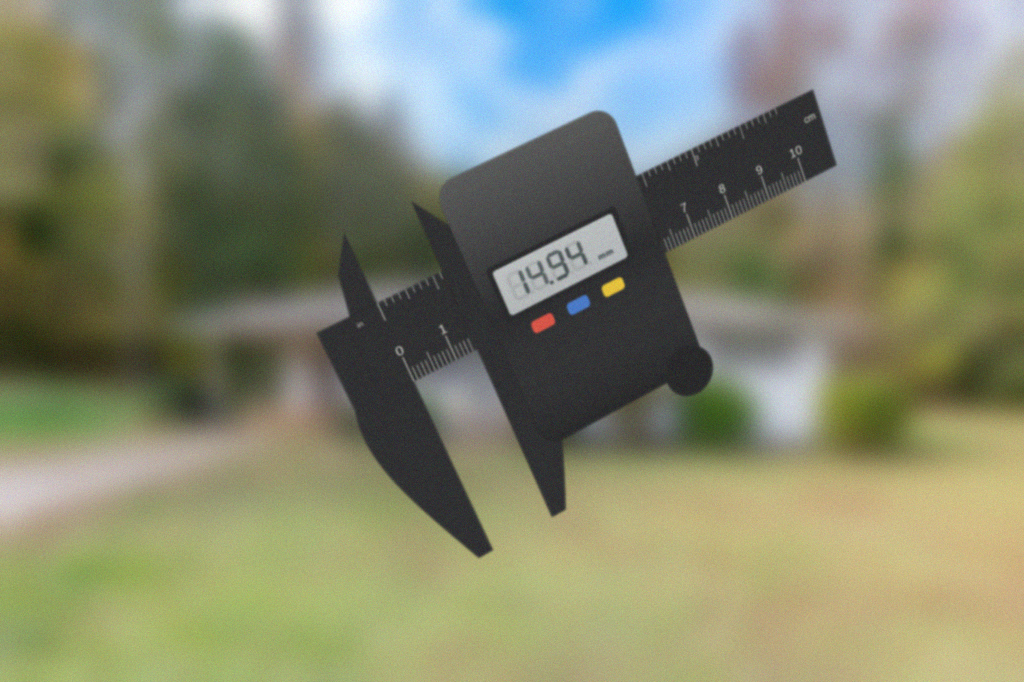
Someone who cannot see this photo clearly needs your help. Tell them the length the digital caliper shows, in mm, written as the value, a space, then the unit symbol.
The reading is 14.94 mm
